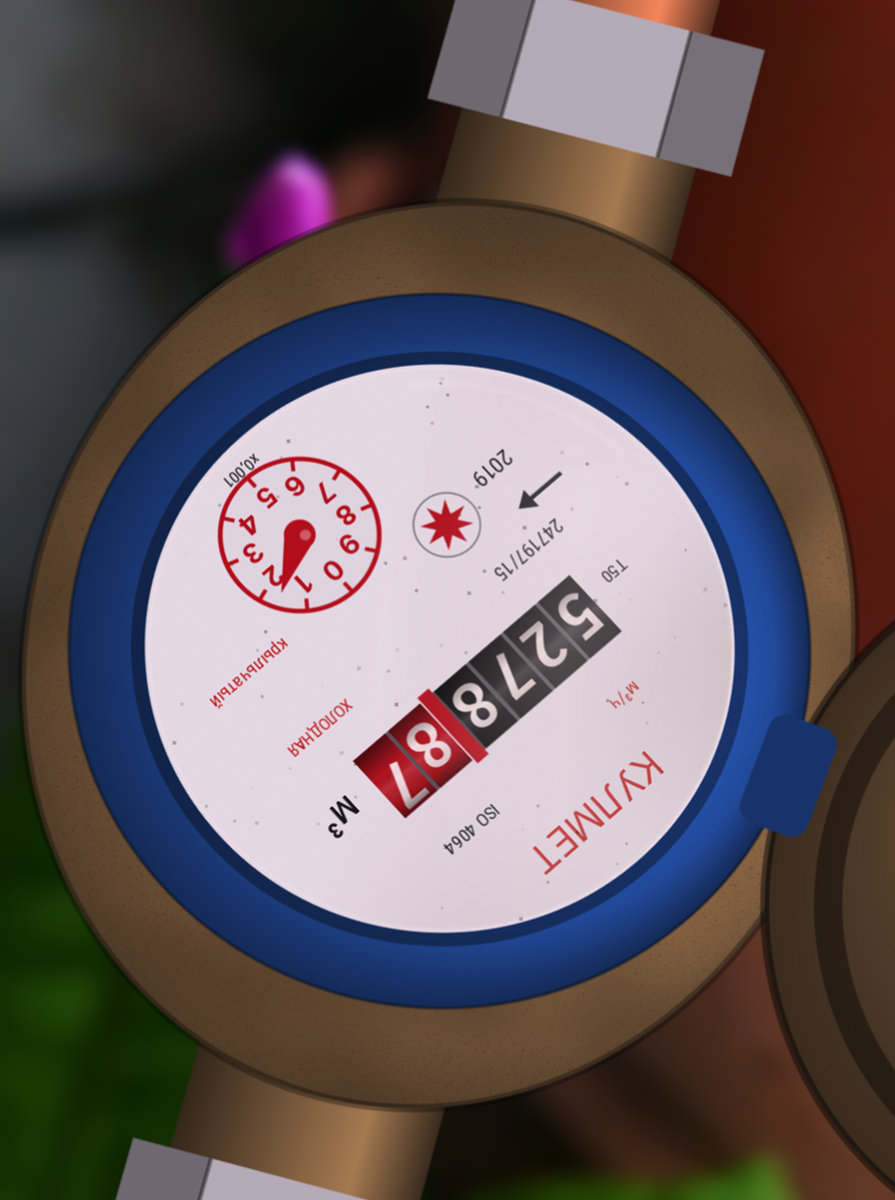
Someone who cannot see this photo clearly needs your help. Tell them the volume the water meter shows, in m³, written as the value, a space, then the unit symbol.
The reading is 5278.871 m³
